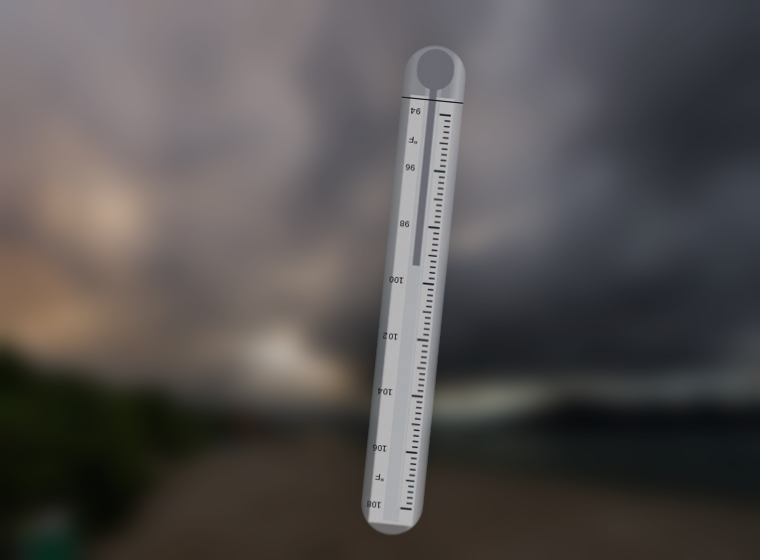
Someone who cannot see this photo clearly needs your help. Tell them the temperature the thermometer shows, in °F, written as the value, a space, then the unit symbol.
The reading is 99.4 °F
